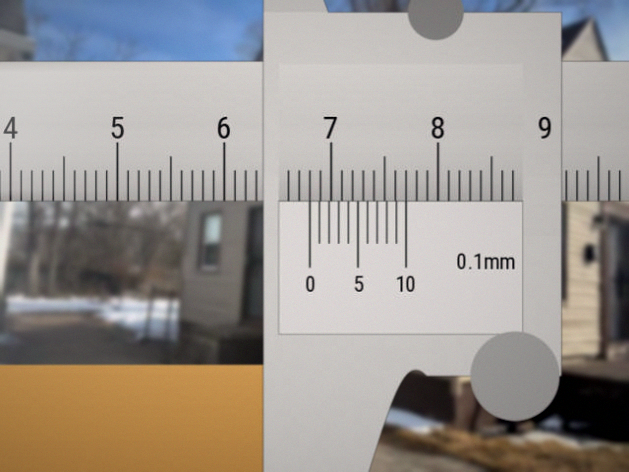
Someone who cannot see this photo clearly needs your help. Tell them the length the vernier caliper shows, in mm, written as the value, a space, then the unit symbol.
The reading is 68.0 mm
